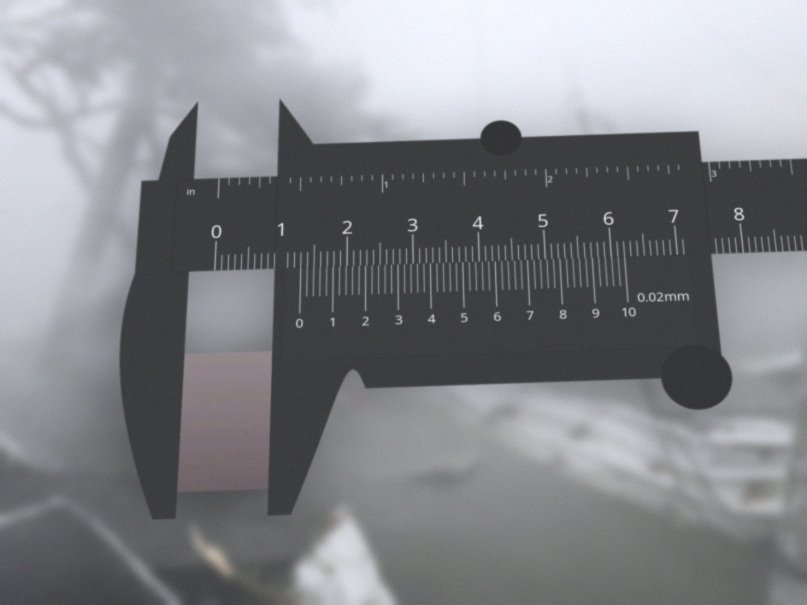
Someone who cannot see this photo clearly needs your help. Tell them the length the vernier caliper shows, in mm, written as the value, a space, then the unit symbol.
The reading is 13.0 mm
